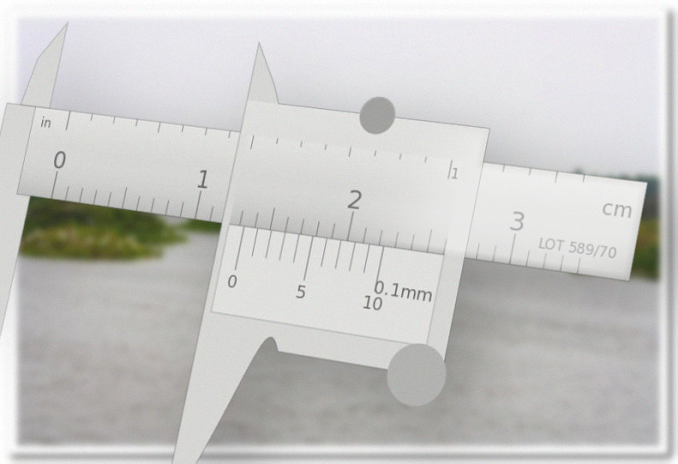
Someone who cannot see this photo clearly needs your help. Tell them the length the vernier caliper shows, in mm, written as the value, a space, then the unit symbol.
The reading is 13.3 mm
